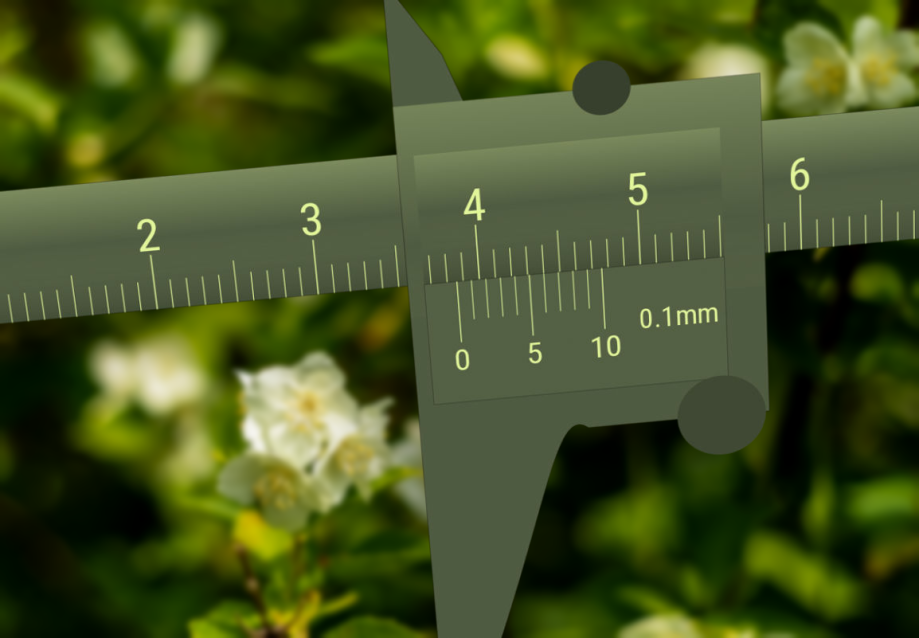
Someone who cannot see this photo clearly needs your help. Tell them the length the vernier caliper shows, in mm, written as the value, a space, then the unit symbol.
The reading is 38.6 mm
